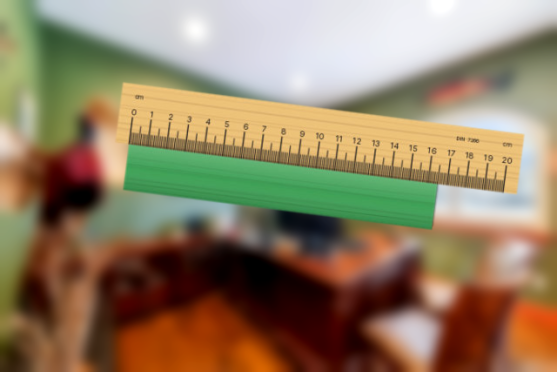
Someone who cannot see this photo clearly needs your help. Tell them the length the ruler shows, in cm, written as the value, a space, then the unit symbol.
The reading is 16.5 cm
